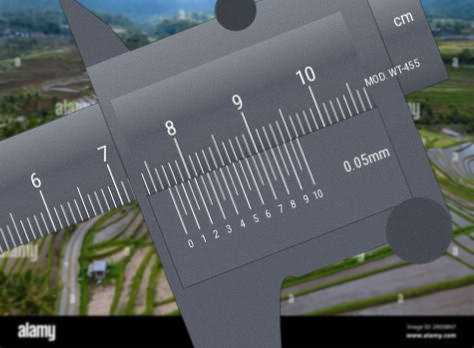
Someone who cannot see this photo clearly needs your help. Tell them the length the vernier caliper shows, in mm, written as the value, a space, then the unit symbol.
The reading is 76.8 mm
